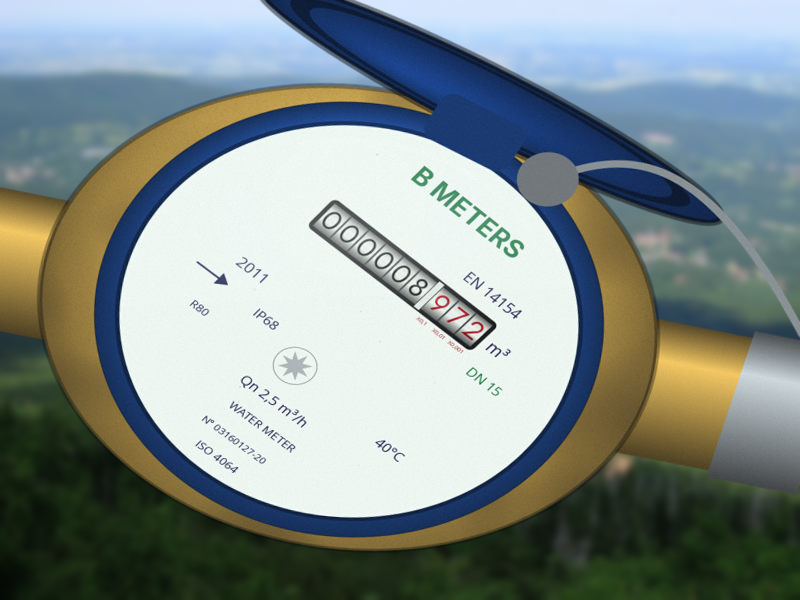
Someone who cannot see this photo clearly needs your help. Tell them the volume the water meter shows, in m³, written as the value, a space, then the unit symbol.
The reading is 8.972 m³
